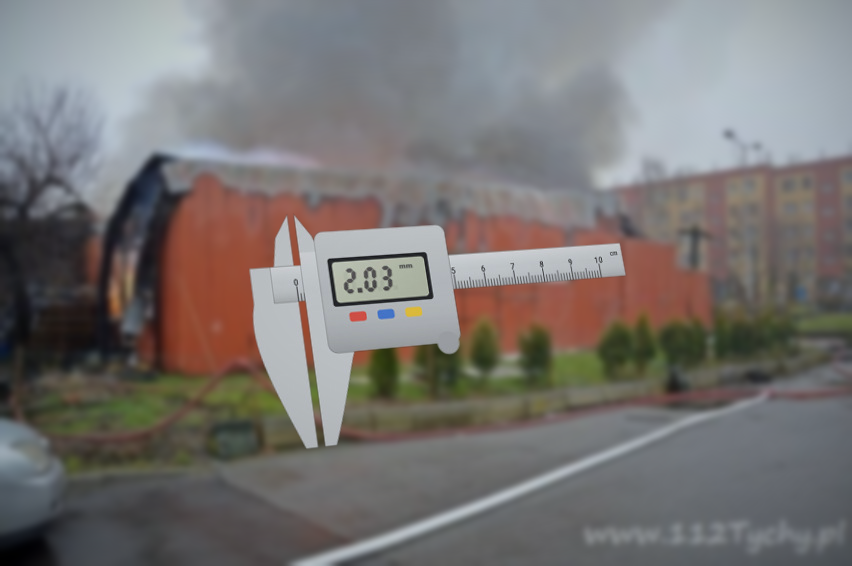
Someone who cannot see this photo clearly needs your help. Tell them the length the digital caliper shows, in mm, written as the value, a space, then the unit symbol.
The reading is 2.03 mm
